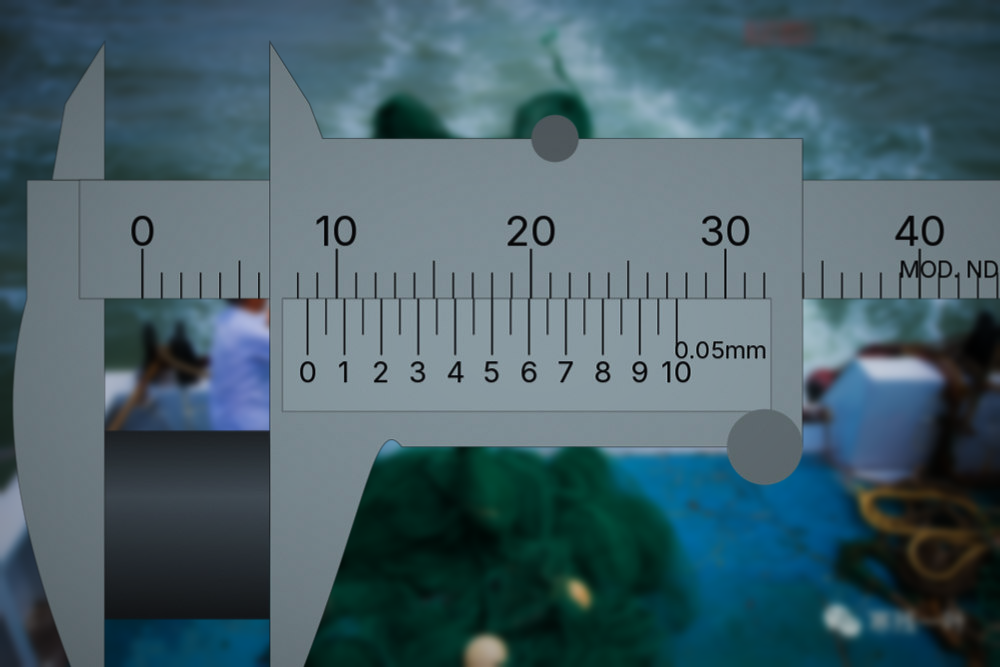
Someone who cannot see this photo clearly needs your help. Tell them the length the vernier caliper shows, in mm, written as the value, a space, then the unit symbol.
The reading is 8.5 mm
